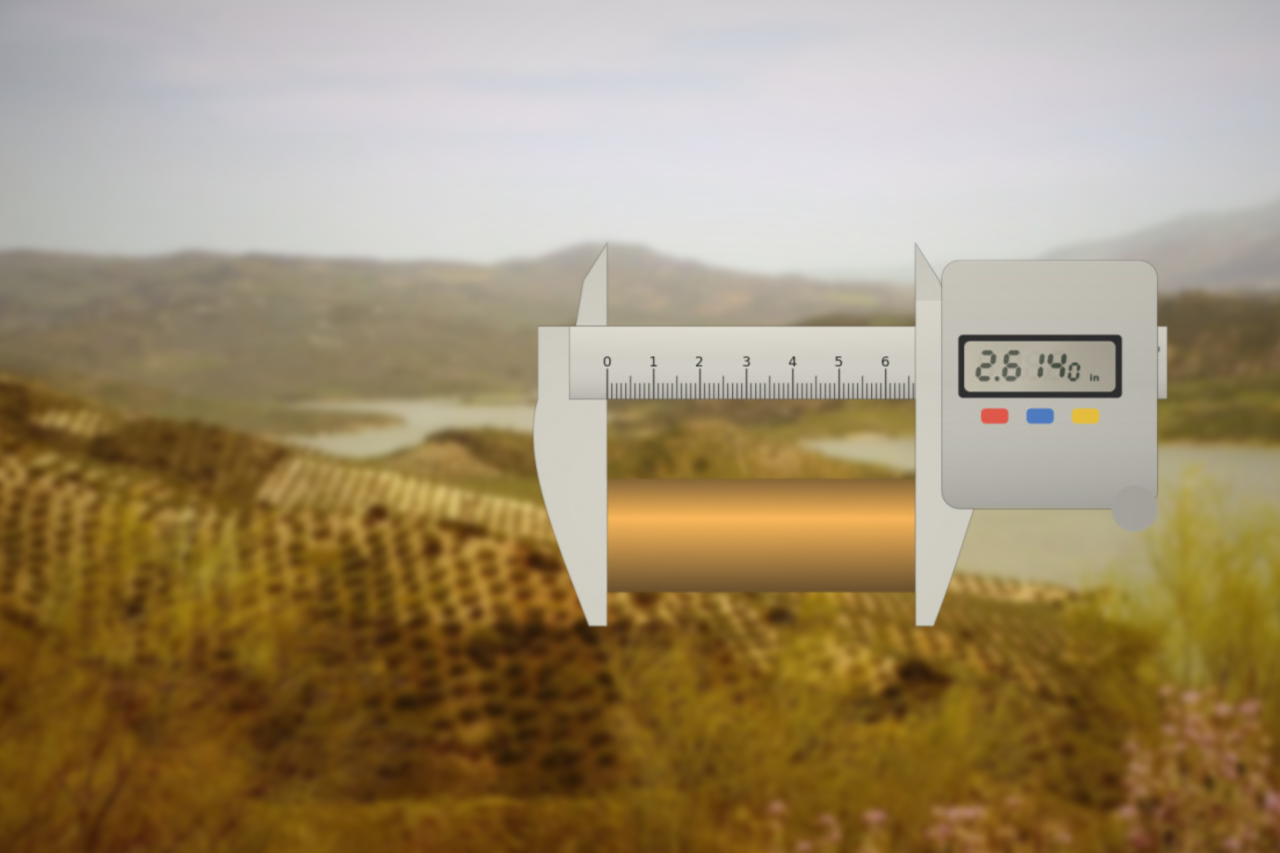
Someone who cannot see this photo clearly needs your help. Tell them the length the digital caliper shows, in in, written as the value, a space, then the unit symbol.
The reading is 2.6140 in
